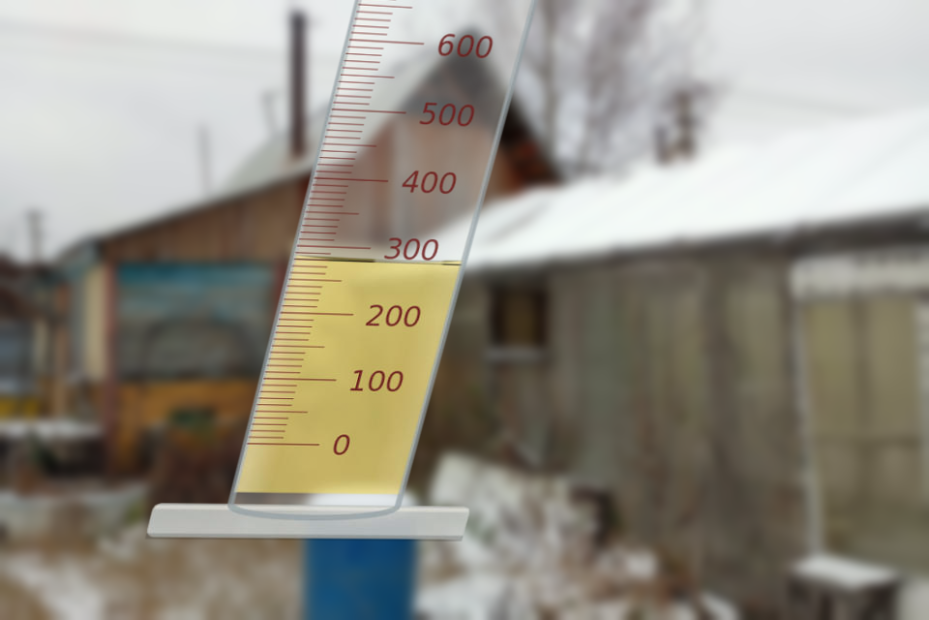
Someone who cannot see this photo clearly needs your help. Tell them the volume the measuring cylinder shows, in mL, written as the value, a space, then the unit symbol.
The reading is 280 mL
